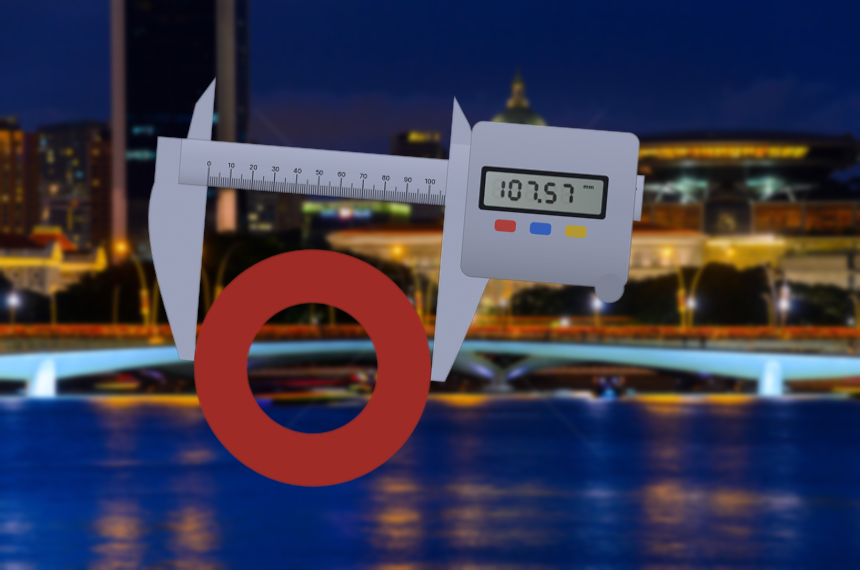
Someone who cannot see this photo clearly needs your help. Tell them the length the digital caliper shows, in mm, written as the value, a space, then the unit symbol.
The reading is 107.57 mm
